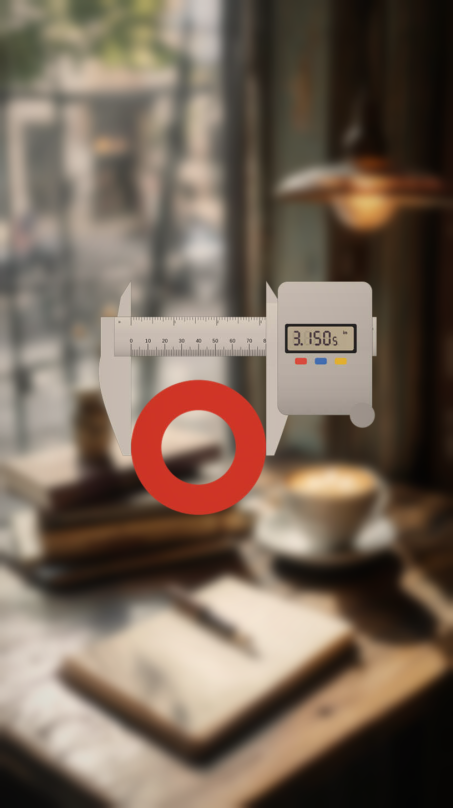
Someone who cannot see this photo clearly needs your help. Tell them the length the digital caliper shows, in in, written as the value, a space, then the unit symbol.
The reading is 3.1505 in
